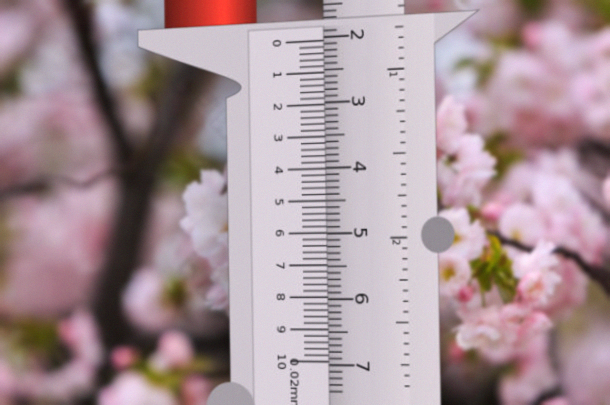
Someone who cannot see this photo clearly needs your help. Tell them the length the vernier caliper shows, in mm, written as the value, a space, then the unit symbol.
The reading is 20.5 mm
